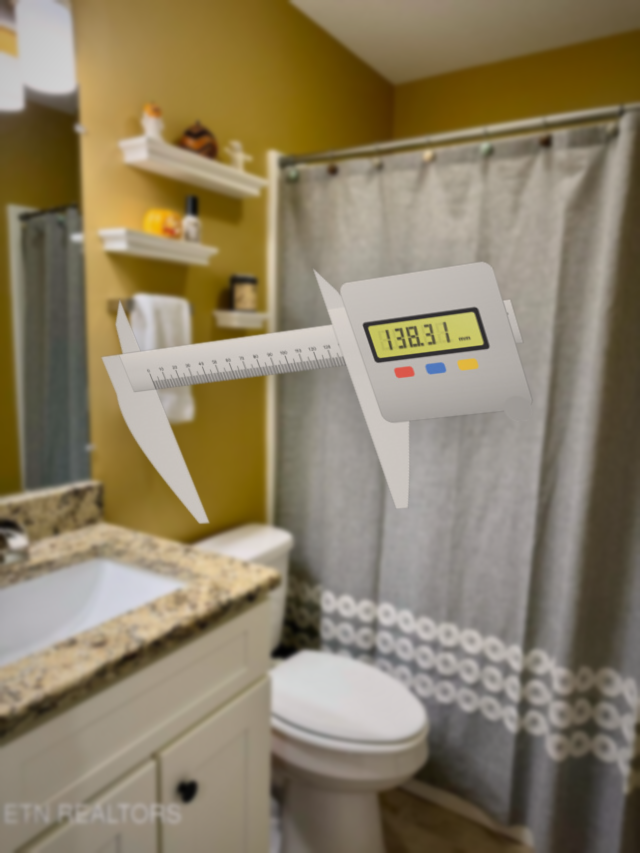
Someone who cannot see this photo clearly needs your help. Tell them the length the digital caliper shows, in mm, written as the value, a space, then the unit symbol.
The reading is 138.31 mm
